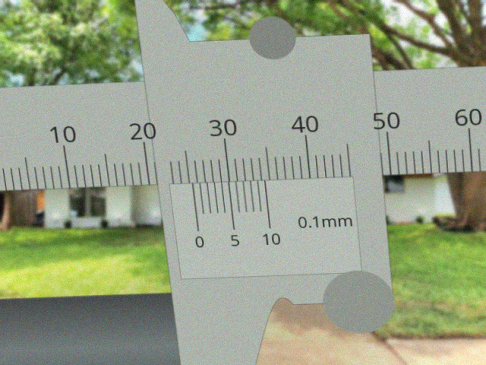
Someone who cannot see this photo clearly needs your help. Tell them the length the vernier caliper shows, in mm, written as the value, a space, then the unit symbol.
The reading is 25.4 mm
